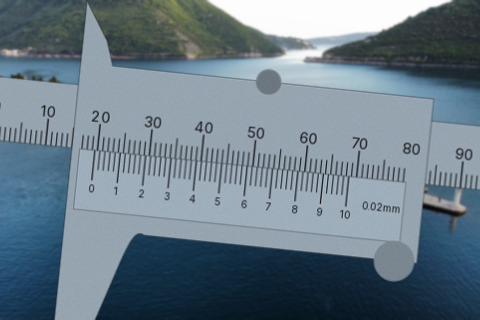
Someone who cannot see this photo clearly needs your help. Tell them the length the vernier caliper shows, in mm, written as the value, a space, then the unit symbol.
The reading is 19.5 mm
